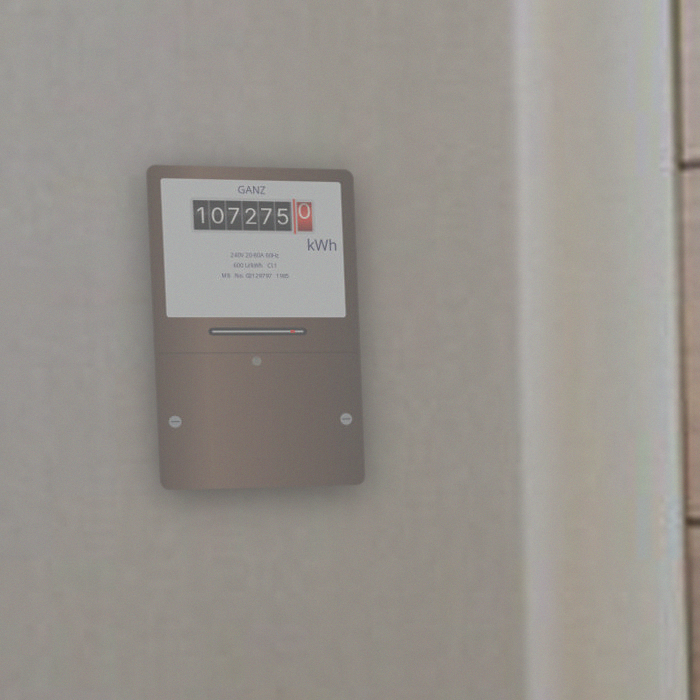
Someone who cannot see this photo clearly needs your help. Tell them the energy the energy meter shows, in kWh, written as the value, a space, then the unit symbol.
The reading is 107275.0 kWh
